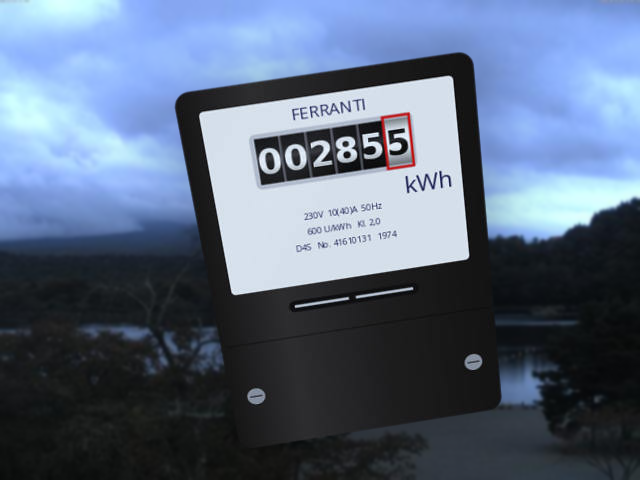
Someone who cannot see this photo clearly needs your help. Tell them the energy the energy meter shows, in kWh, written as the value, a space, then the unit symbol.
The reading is 285.5 kWh
